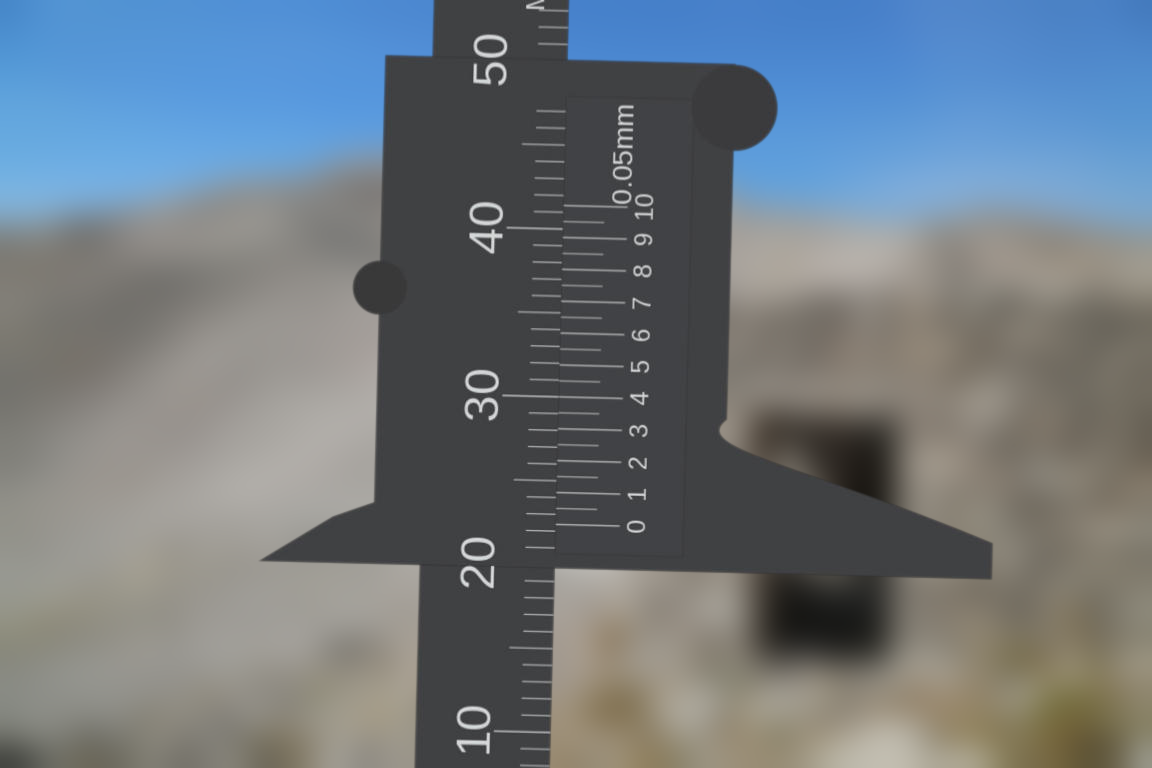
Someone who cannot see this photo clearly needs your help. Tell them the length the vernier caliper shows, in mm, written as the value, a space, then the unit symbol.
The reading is 22.4 mm
